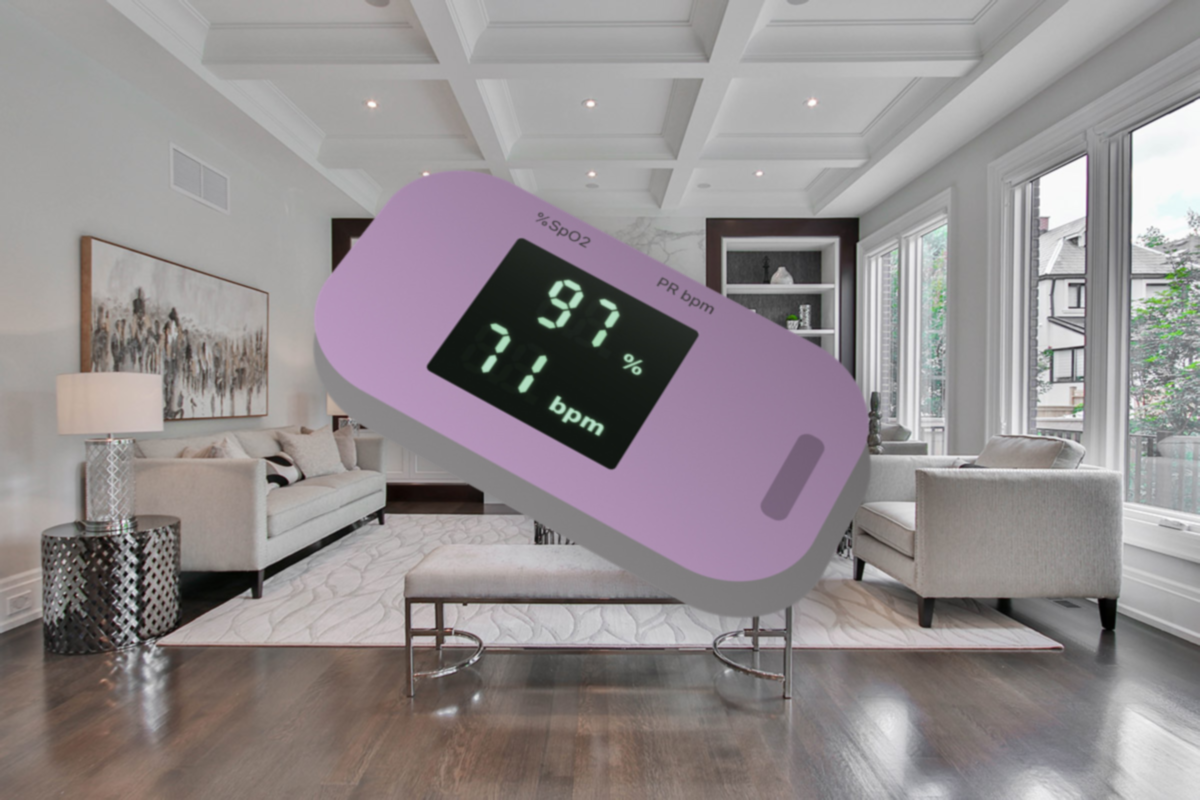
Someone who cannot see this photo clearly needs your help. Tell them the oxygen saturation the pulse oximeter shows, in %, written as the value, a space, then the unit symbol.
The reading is 97 %
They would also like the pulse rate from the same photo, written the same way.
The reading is 71 bpm
